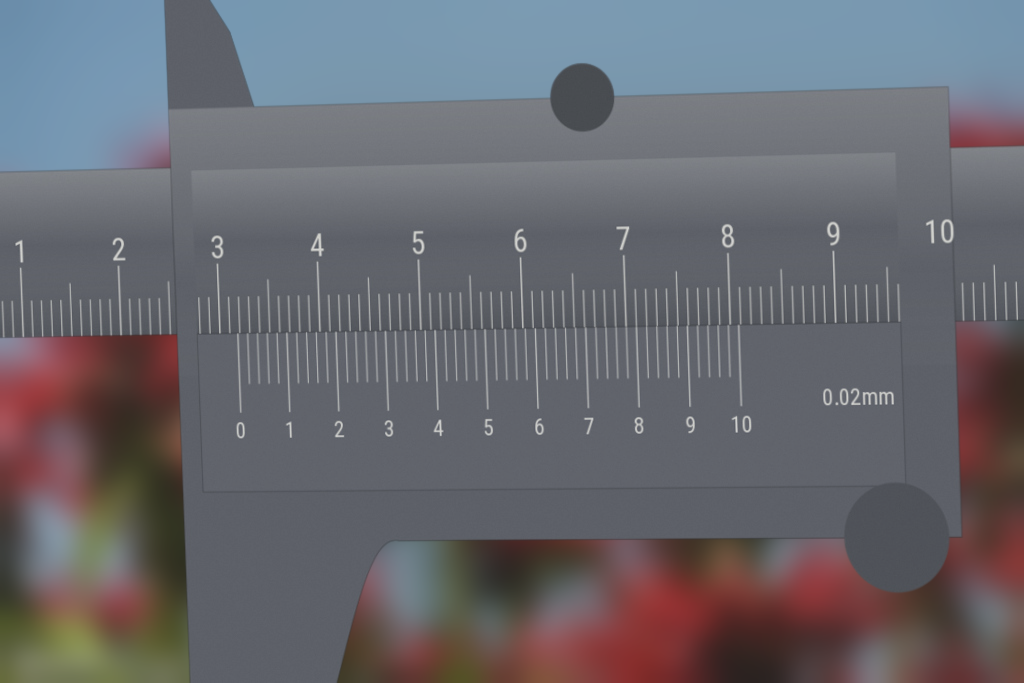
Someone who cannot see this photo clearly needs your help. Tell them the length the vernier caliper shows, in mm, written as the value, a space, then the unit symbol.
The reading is 31.8 mm
